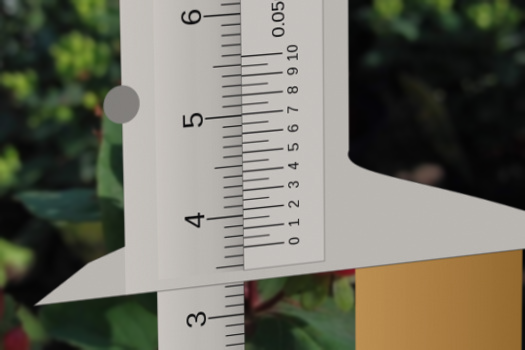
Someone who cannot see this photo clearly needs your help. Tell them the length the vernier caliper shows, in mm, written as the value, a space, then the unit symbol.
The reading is 36.8 mm
